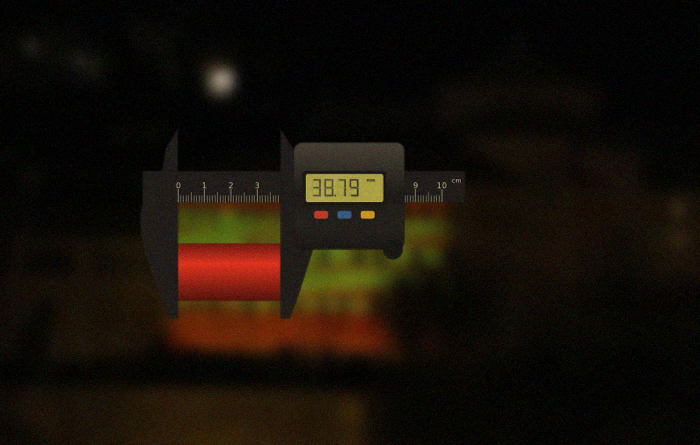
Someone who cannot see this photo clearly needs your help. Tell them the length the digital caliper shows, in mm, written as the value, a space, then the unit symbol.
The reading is 38.79 mm
